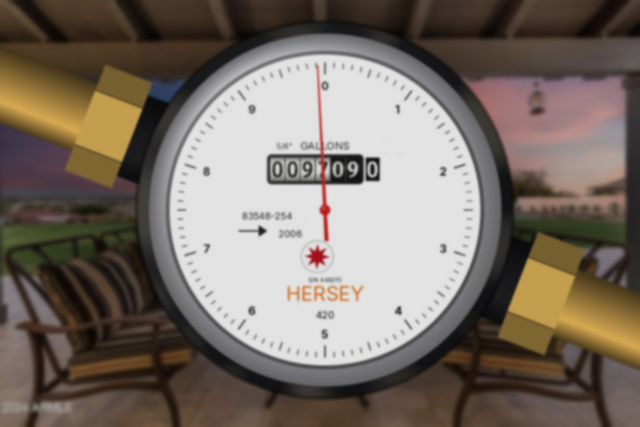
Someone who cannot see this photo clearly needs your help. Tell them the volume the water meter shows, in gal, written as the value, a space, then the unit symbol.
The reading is 97089.9 gal
